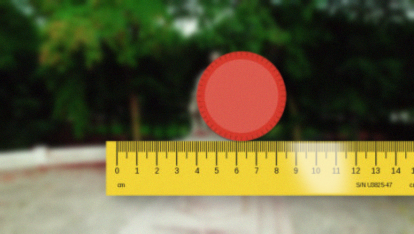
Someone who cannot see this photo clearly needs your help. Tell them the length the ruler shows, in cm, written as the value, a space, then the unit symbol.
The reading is 4.5 cm
